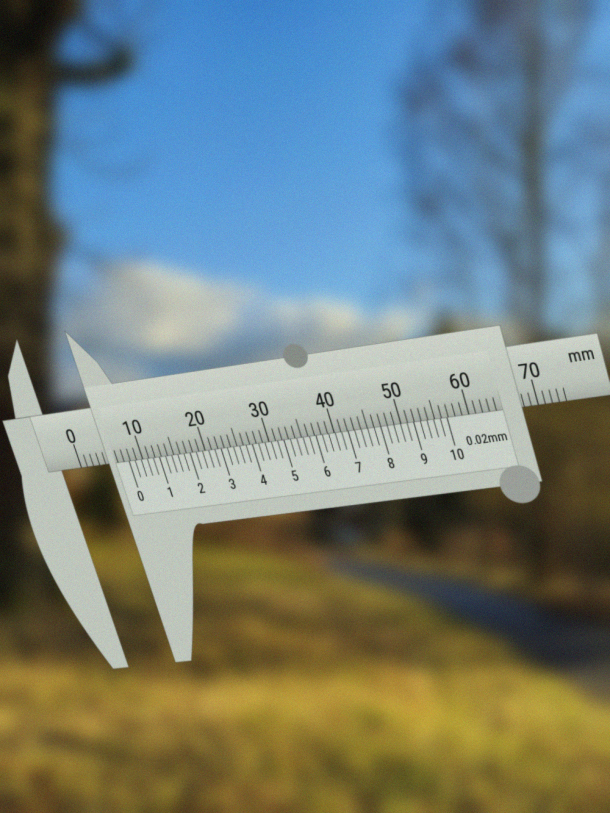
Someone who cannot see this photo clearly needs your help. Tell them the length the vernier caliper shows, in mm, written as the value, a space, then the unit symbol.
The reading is 7.8 mm
